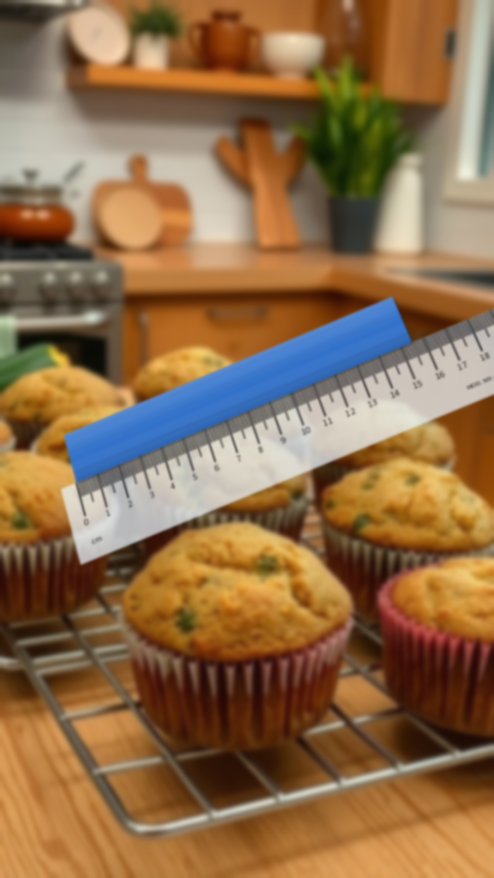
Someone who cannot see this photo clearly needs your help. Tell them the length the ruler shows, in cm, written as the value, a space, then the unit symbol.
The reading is 15.5 cm
